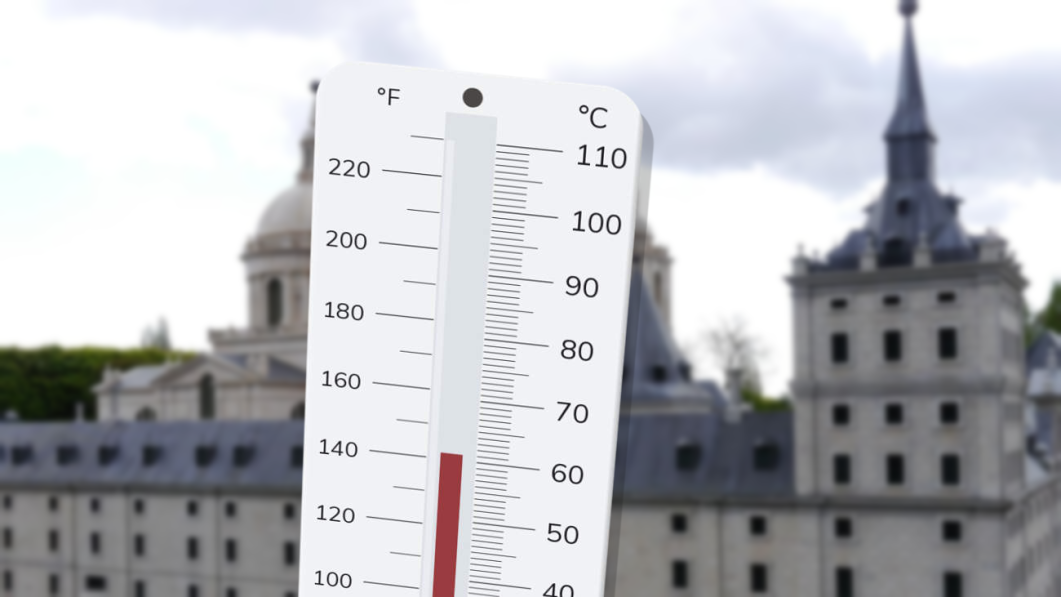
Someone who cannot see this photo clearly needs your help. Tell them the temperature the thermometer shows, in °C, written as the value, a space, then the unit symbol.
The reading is 61 °C
